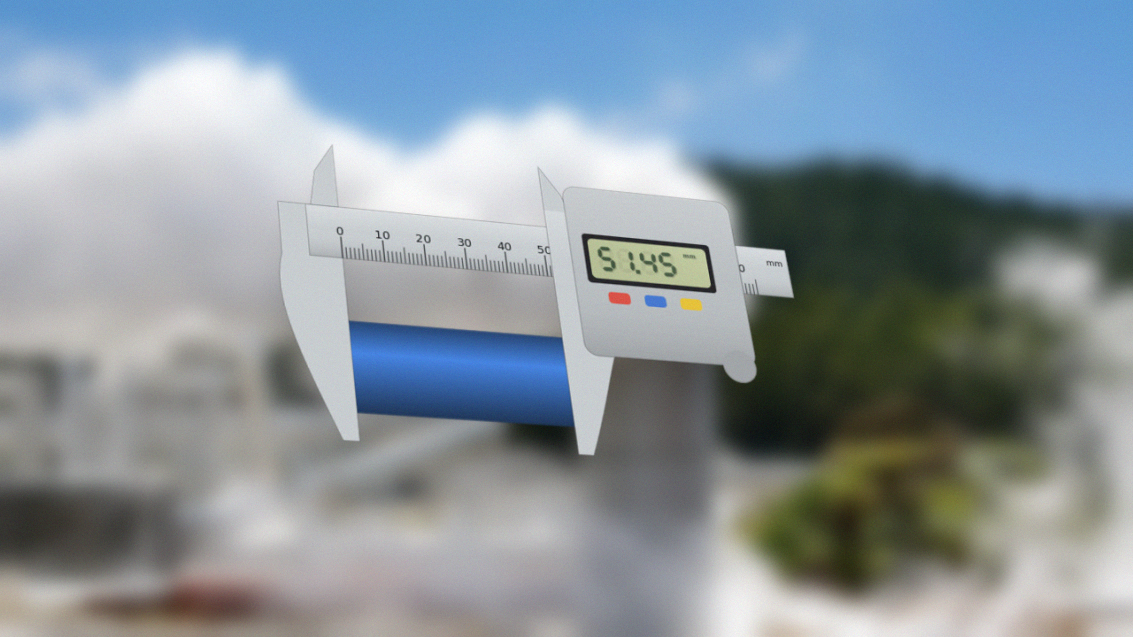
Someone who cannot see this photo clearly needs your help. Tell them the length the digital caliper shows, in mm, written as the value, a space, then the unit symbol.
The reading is 51.45 mm
